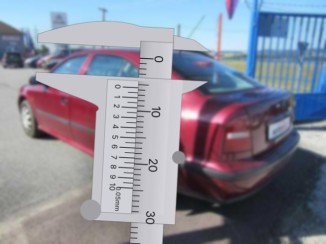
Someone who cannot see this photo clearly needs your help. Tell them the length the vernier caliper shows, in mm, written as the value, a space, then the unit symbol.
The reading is 5.6 mm
